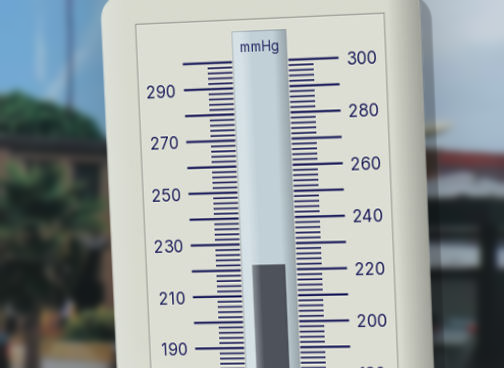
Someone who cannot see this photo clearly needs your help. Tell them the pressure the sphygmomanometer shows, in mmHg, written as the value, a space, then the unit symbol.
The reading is 222 mmHg
